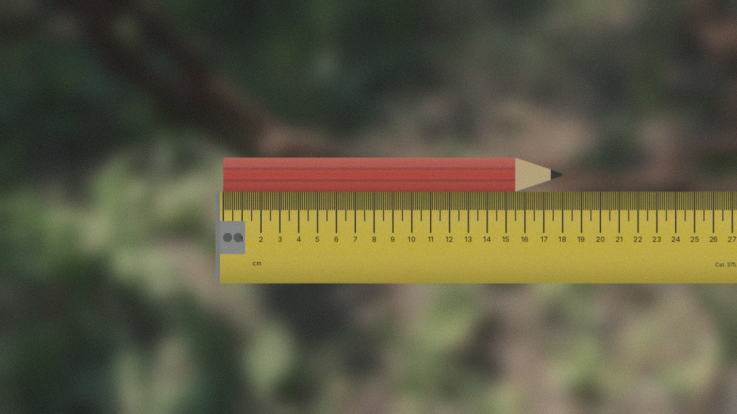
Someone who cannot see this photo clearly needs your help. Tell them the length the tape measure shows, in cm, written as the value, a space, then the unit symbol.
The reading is 18 cm
